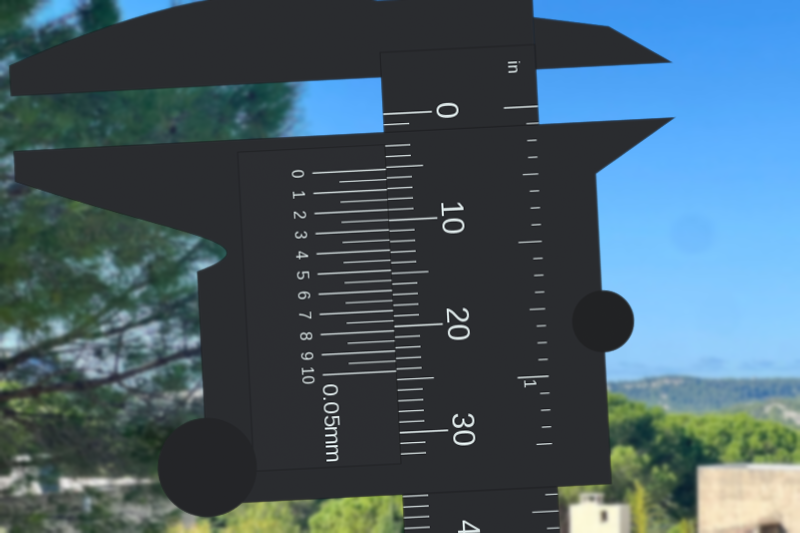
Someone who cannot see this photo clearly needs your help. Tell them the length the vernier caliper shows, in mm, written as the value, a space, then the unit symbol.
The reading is 5.2 mm
